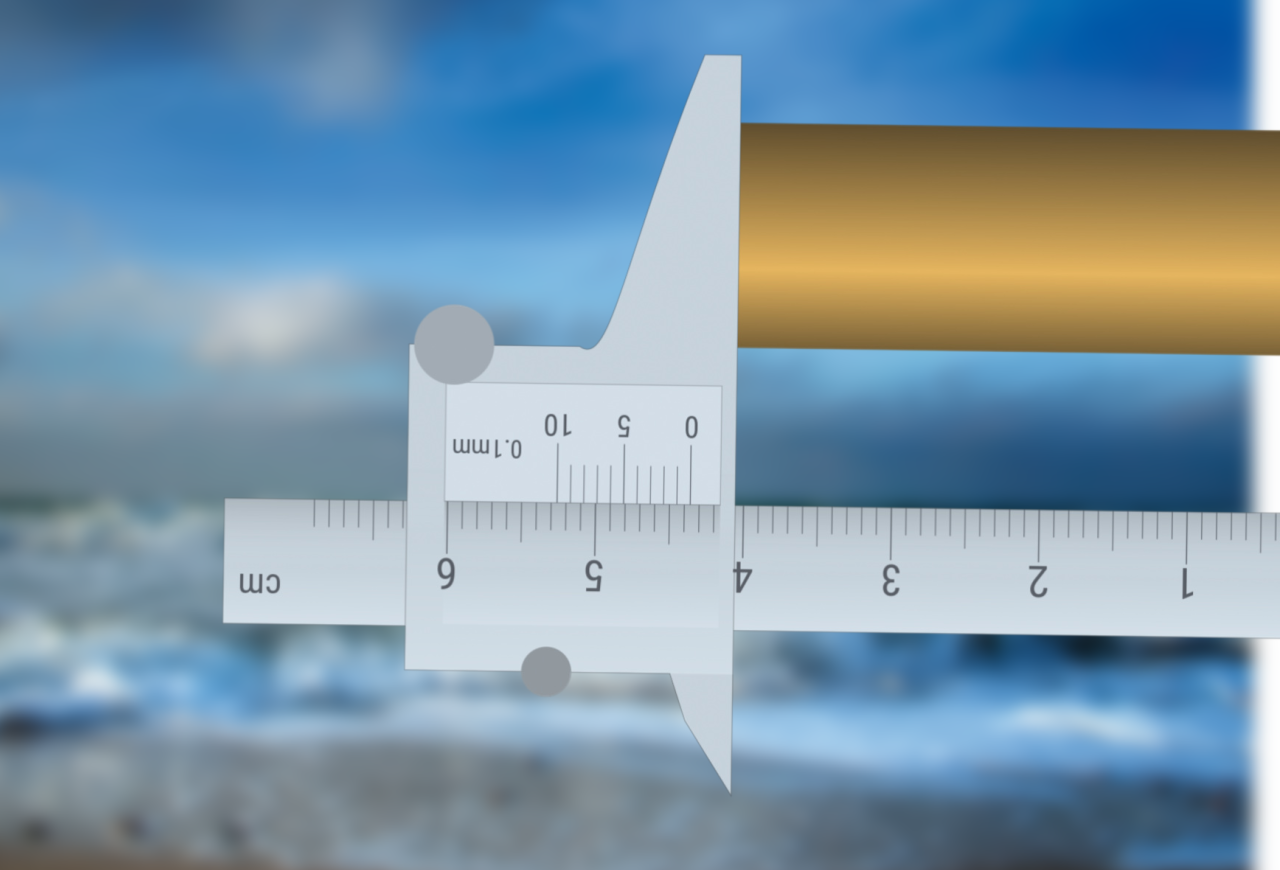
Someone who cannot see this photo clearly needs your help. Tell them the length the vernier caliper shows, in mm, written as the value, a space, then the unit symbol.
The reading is 43.6 mm
